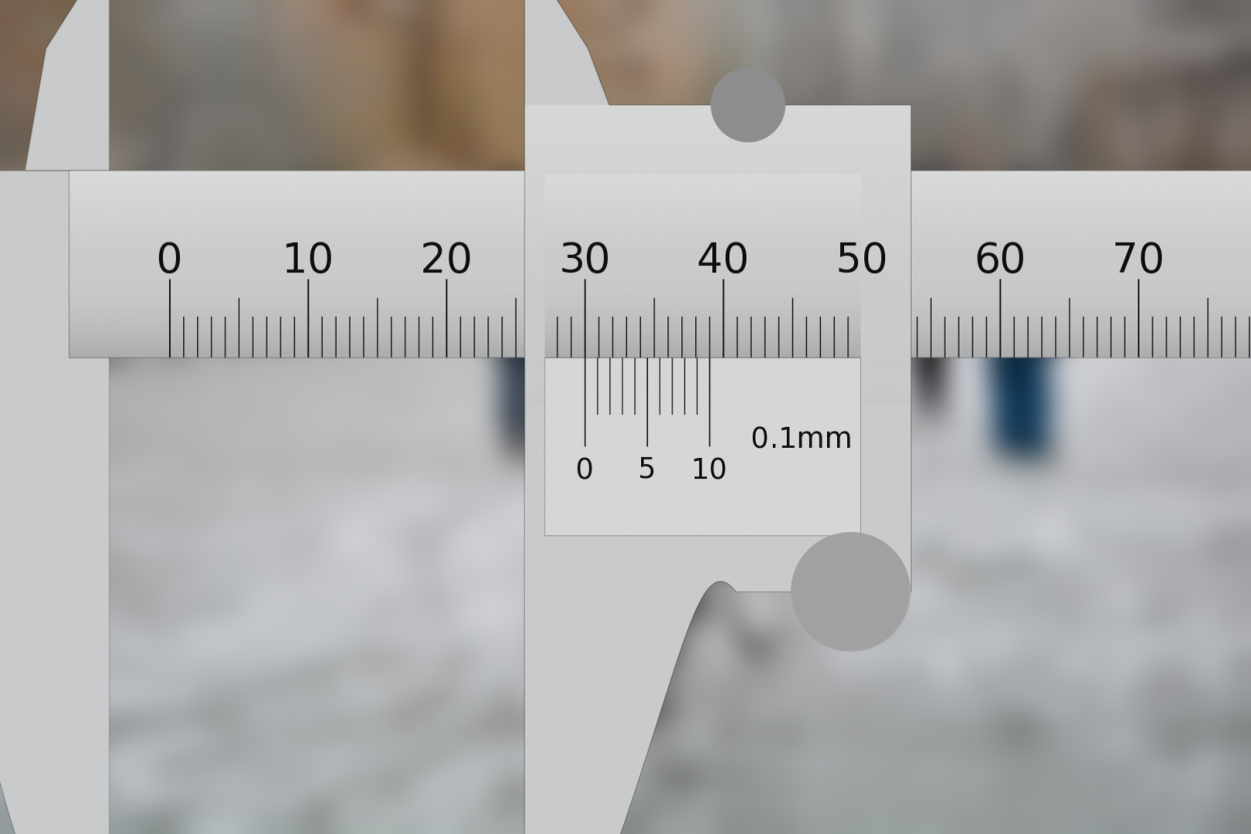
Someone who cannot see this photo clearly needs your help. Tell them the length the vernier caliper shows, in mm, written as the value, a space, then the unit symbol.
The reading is 30.0 mm
